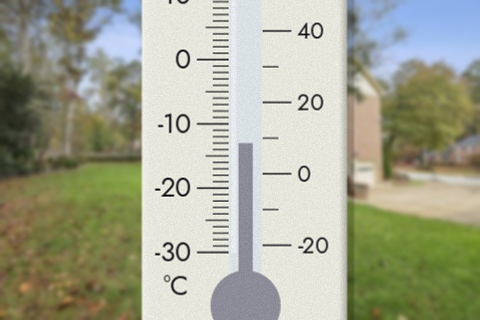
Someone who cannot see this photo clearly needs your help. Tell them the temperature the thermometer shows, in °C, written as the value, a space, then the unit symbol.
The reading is -13 °C
